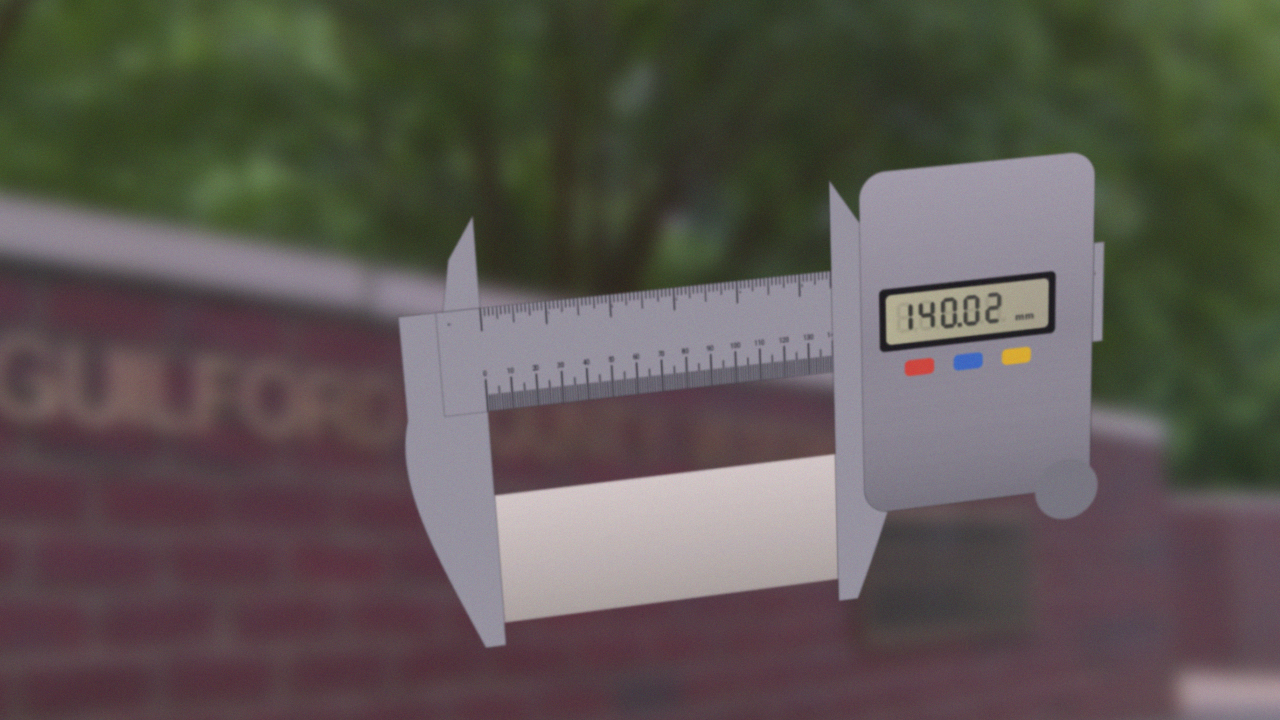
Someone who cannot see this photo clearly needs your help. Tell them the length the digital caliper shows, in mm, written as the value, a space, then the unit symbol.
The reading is 140.02 mm
